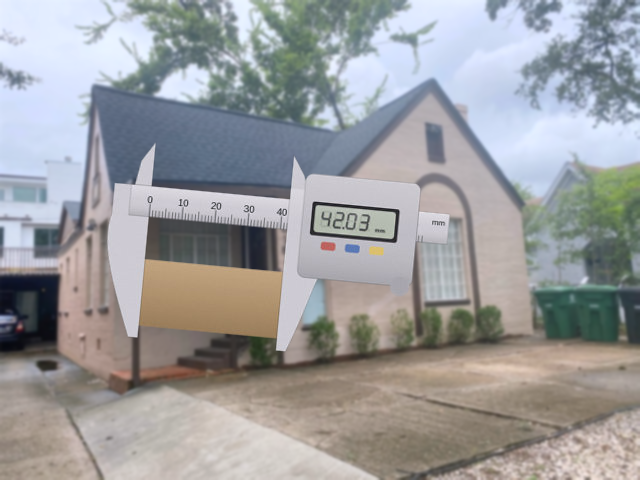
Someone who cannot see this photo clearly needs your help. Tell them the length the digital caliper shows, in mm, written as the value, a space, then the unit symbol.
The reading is 42.03 mm
